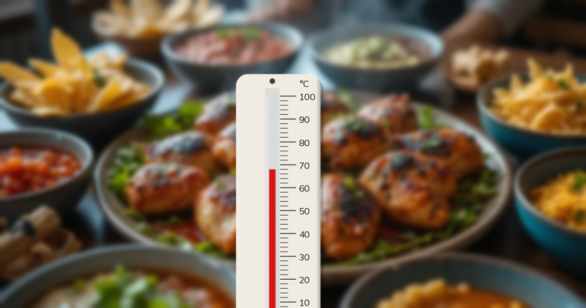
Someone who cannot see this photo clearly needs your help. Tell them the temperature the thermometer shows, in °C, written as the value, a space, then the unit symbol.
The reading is 68 °C
